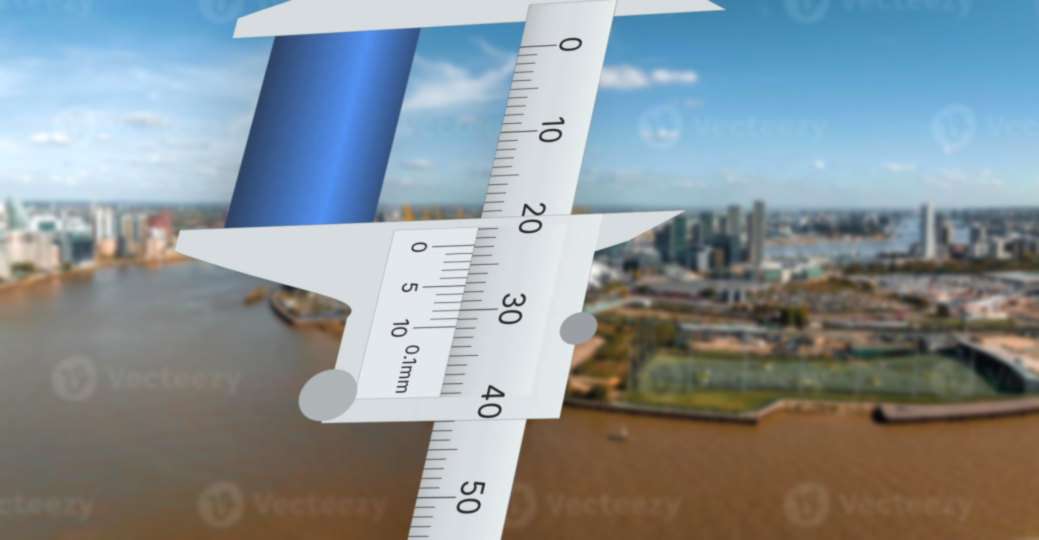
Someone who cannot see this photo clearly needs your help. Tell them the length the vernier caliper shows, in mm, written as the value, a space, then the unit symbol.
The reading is 22.8 mm
